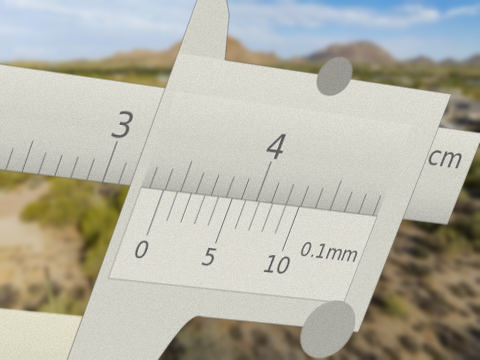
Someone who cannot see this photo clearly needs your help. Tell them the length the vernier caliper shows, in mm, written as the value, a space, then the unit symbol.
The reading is 33.9 mm
